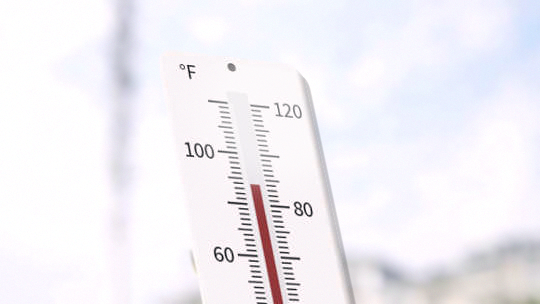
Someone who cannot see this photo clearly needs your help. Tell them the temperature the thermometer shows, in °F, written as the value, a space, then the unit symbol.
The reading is 88 °F
